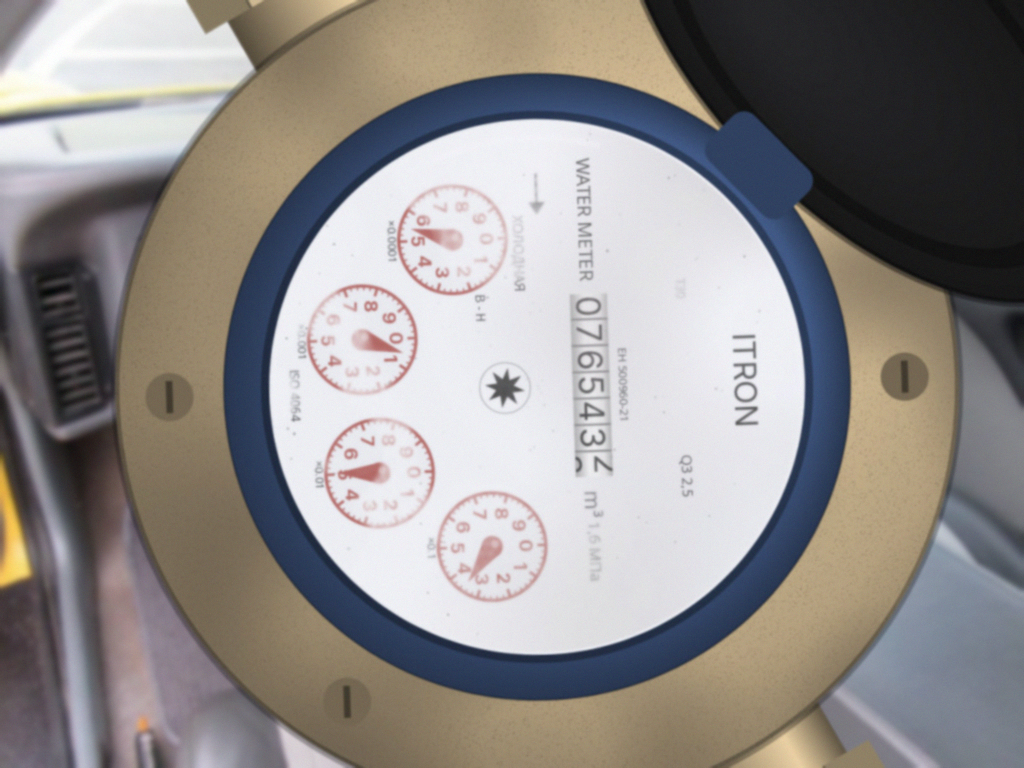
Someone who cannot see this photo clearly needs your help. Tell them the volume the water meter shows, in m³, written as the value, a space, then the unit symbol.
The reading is 765432.3505 m³
